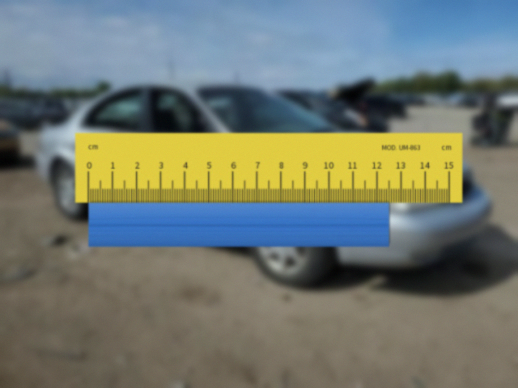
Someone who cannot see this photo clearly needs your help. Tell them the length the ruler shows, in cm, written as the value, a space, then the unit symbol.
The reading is 12.5 cm
